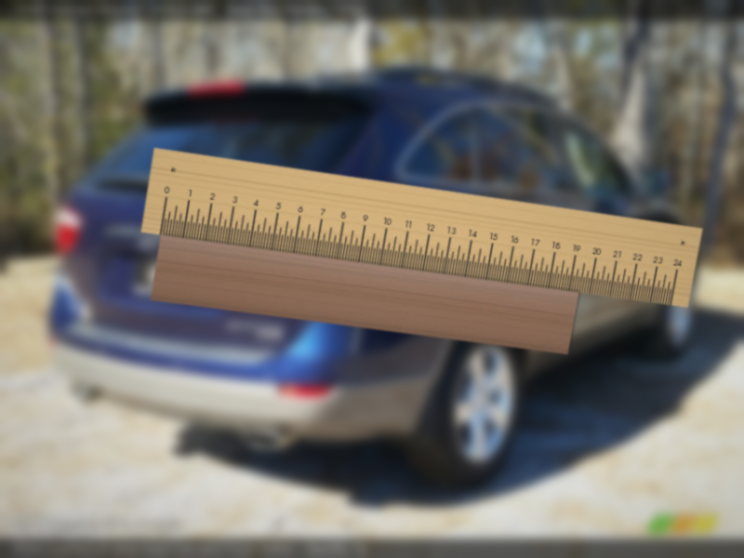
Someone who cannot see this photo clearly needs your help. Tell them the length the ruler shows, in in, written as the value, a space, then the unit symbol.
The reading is 19.5 in
